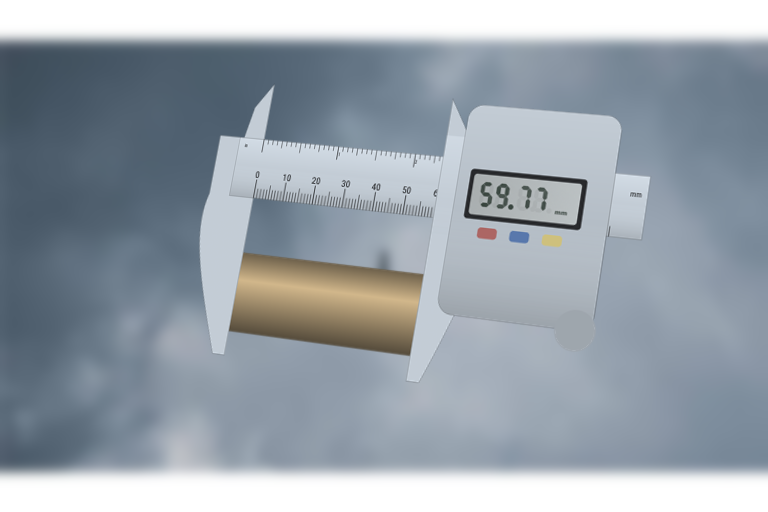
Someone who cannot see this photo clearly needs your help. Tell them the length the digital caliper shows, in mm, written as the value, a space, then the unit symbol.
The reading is 59.77 mm
